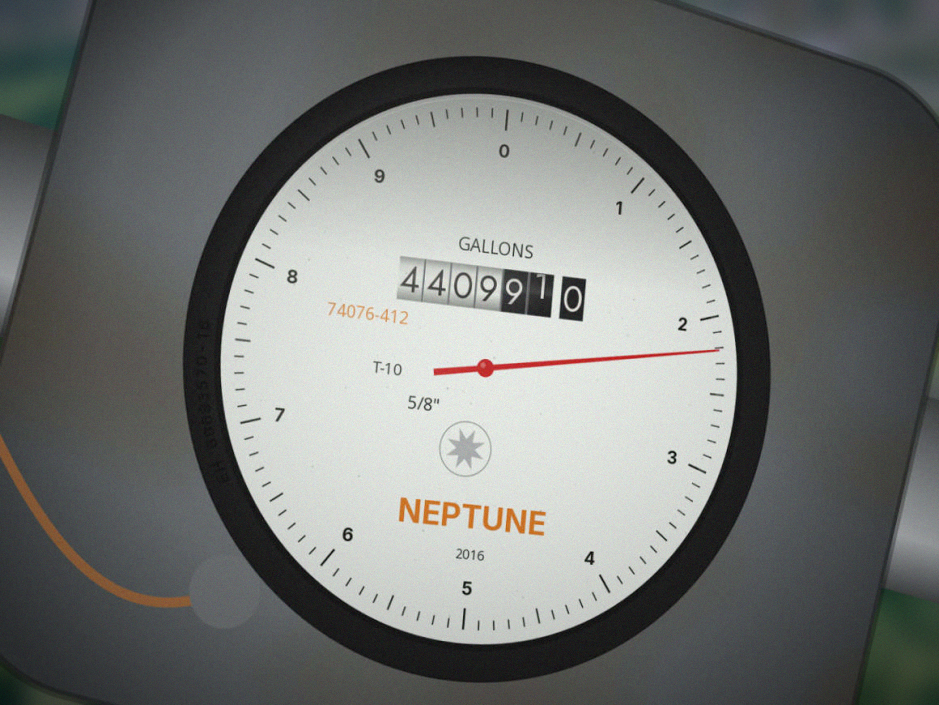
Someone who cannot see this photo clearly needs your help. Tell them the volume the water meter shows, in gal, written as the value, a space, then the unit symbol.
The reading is 4409912.2 gal
